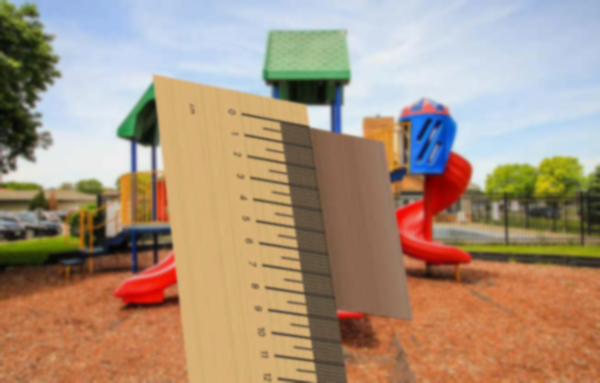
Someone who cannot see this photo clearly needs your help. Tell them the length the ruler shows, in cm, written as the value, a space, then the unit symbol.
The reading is 8.5 cm
